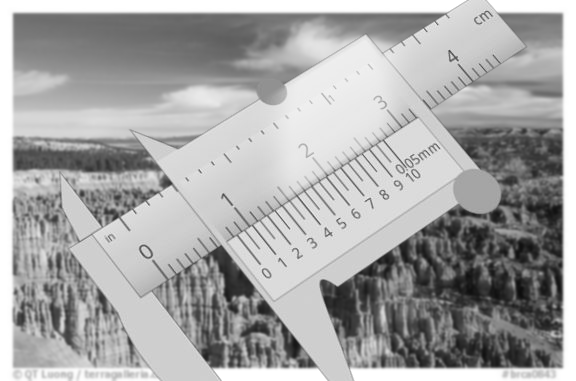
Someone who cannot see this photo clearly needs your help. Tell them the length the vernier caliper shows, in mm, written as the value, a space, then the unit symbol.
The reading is 8.4 mm
